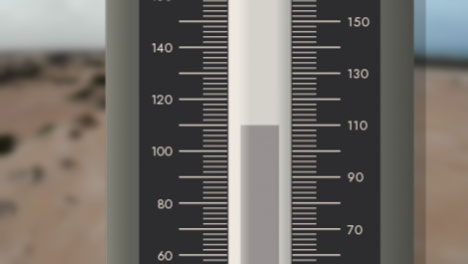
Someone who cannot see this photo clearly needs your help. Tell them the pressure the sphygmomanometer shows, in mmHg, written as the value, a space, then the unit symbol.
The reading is 110 mmHg
